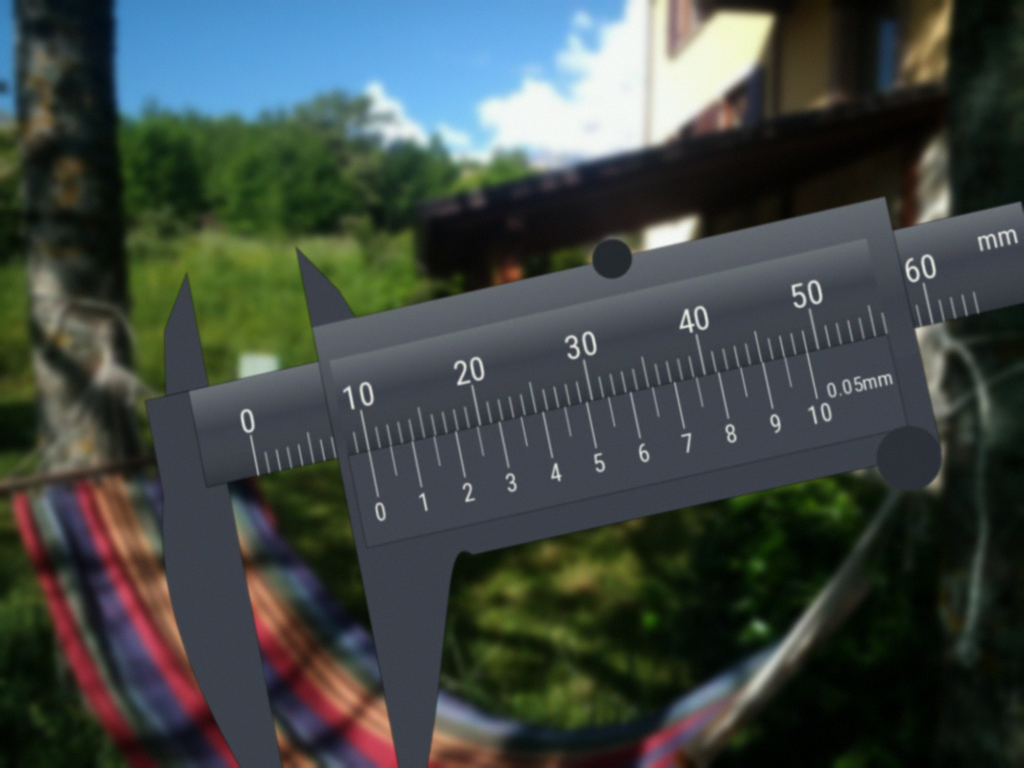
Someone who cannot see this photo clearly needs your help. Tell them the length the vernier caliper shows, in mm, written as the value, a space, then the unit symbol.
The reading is 10.0 mm
